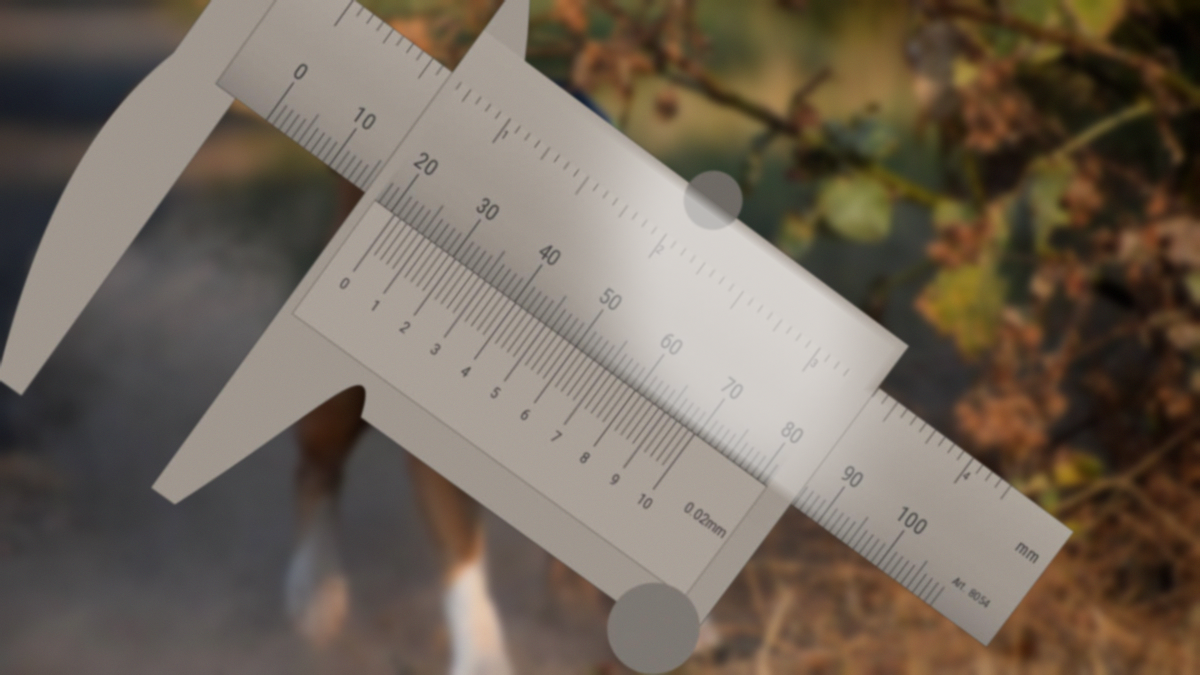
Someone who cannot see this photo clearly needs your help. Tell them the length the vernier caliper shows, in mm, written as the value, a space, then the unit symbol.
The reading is 20.6 mm
